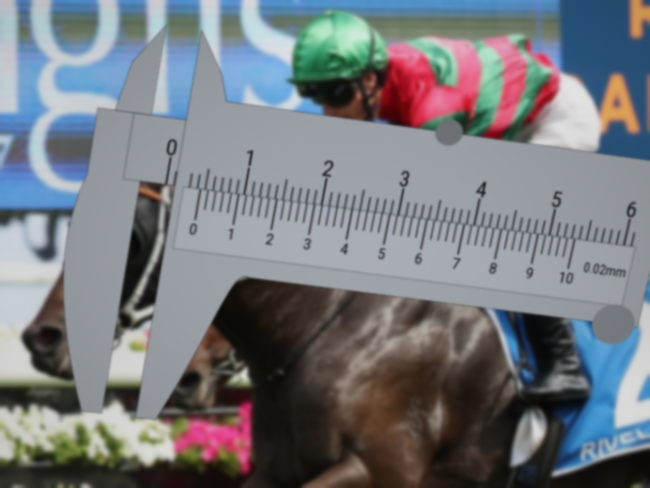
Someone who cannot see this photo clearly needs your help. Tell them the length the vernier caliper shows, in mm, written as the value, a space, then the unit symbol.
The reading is 4.4 mm
